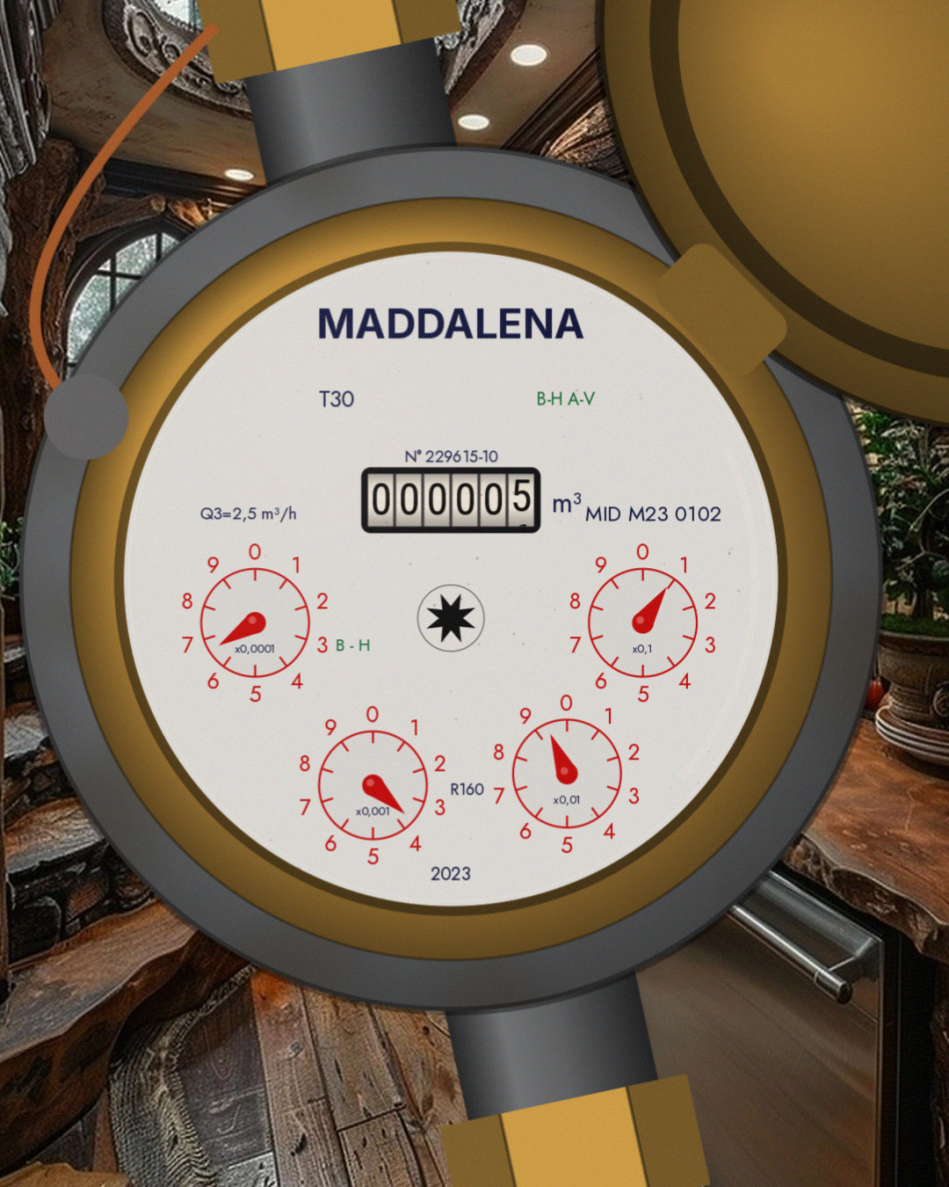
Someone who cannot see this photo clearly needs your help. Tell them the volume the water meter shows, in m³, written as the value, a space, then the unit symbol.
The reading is 5.0936 m³
